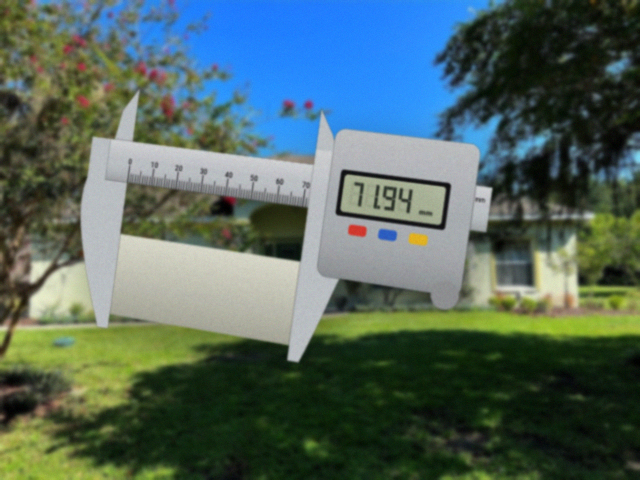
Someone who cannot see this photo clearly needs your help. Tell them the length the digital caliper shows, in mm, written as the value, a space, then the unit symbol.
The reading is 71.94 mm
